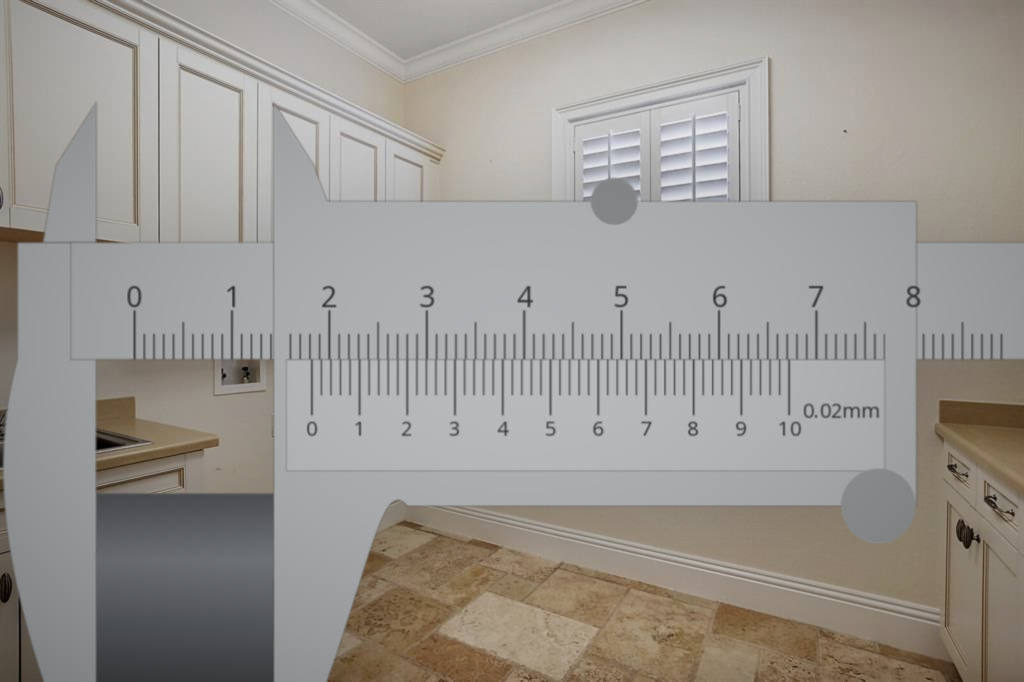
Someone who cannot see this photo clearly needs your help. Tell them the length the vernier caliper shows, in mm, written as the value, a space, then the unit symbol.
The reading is 18.2 mm
